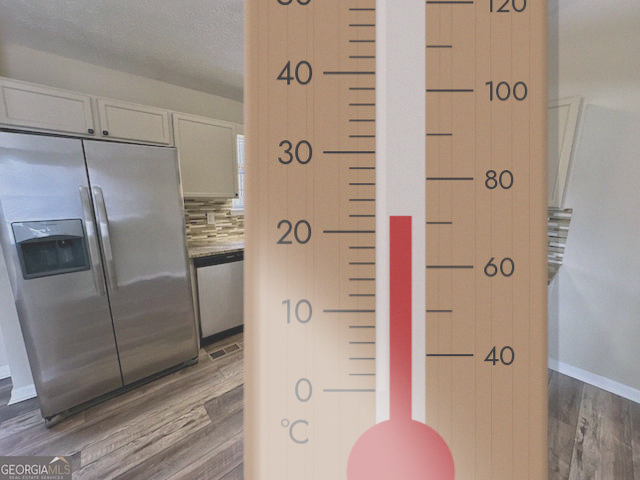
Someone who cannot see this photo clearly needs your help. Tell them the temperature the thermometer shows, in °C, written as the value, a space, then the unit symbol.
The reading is 22 °C
